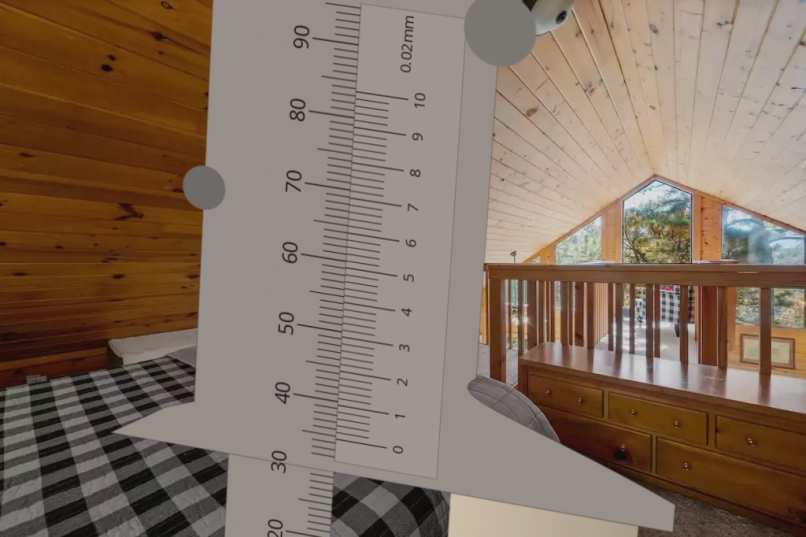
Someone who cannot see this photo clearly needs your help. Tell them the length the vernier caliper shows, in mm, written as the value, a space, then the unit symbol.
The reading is 34.6 mm
